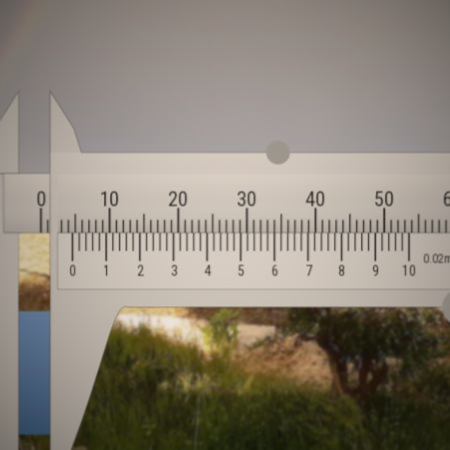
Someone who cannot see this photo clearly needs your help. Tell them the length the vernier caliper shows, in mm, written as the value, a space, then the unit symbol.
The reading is 4.6 mm
